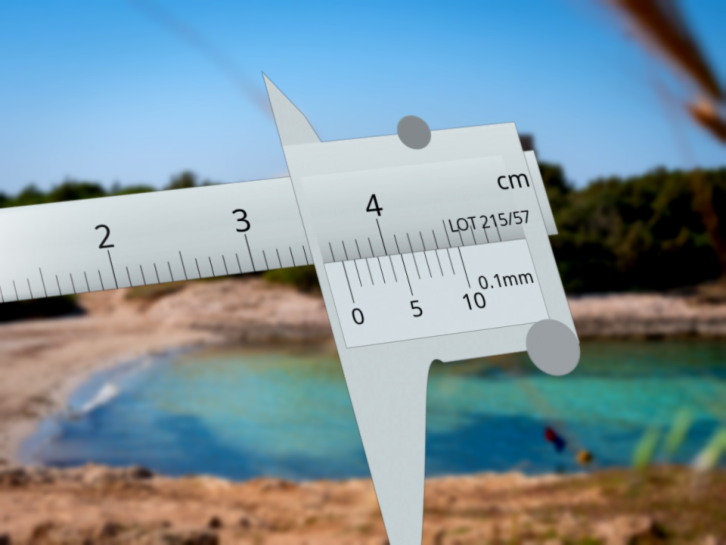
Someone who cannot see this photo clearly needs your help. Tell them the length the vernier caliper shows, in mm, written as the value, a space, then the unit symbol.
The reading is 36.6 mm
